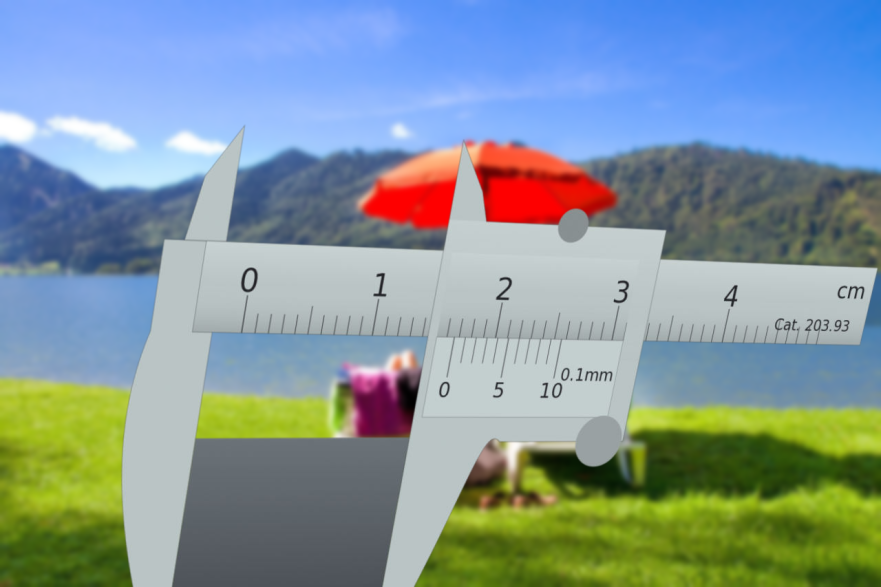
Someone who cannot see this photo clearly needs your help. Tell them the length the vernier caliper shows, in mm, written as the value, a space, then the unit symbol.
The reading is 16.6 mm
